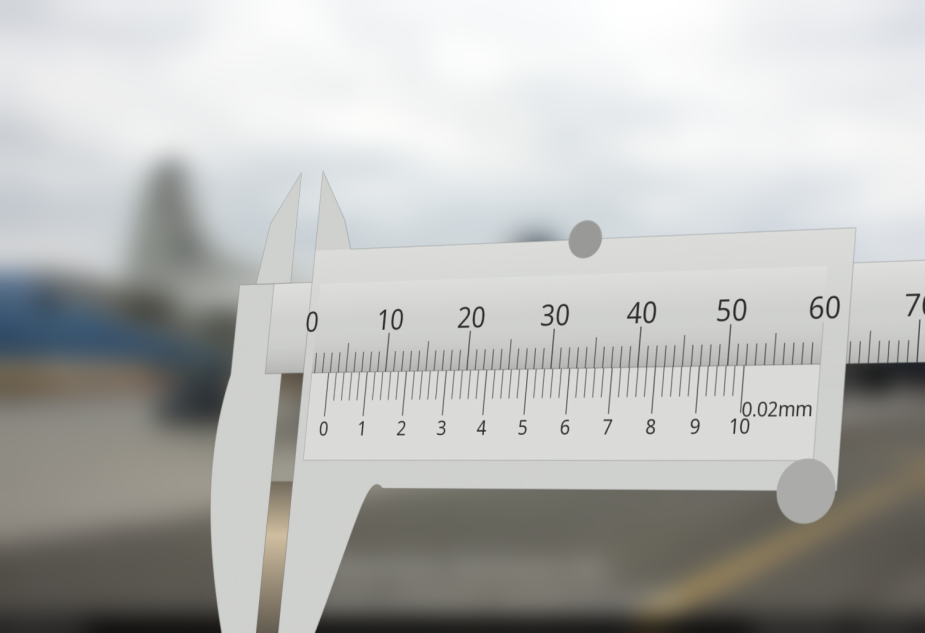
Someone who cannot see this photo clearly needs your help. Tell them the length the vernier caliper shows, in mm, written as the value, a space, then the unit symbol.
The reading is 2.8 mm
